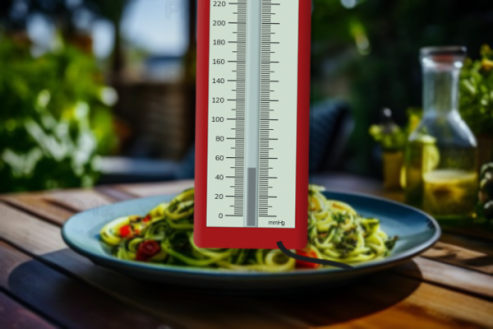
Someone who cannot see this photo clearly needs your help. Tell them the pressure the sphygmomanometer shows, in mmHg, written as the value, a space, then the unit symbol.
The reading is 50 mmHg
